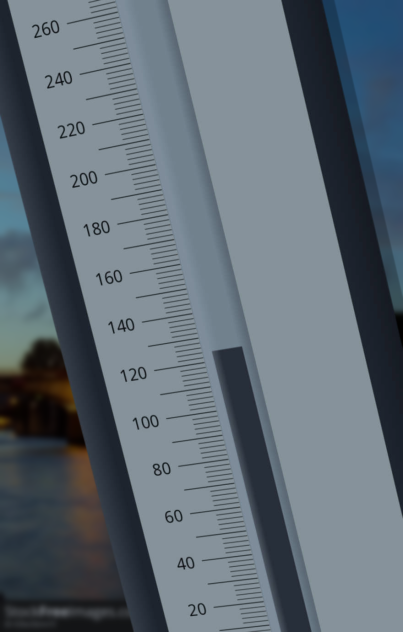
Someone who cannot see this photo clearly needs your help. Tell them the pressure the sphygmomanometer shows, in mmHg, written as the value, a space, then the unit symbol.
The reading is 124 mmHg
